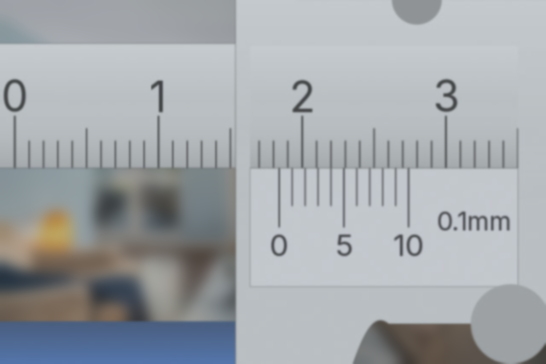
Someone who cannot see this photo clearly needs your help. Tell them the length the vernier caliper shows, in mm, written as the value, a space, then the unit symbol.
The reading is 18.4 mm
